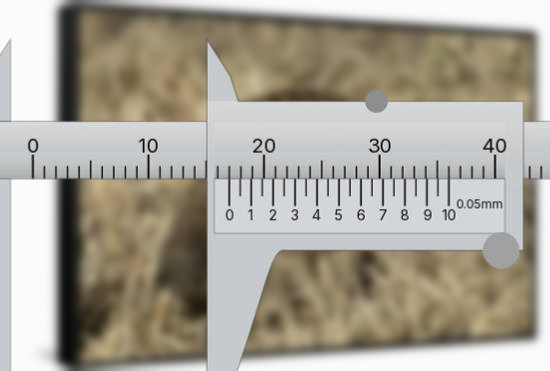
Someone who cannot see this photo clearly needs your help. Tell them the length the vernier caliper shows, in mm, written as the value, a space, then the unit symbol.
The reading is 17.0 mm
